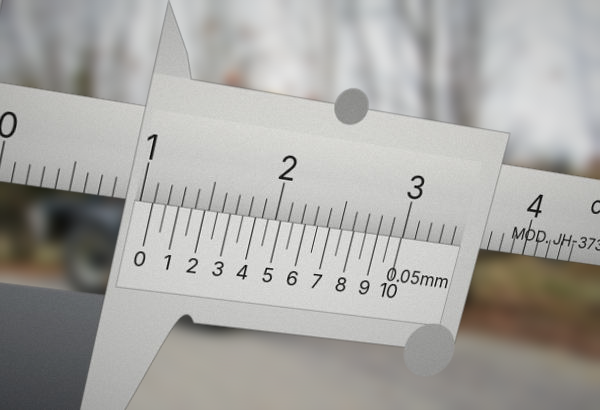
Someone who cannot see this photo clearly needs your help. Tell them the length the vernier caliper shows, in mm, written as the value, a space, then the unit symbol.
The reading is 10.9 mm
